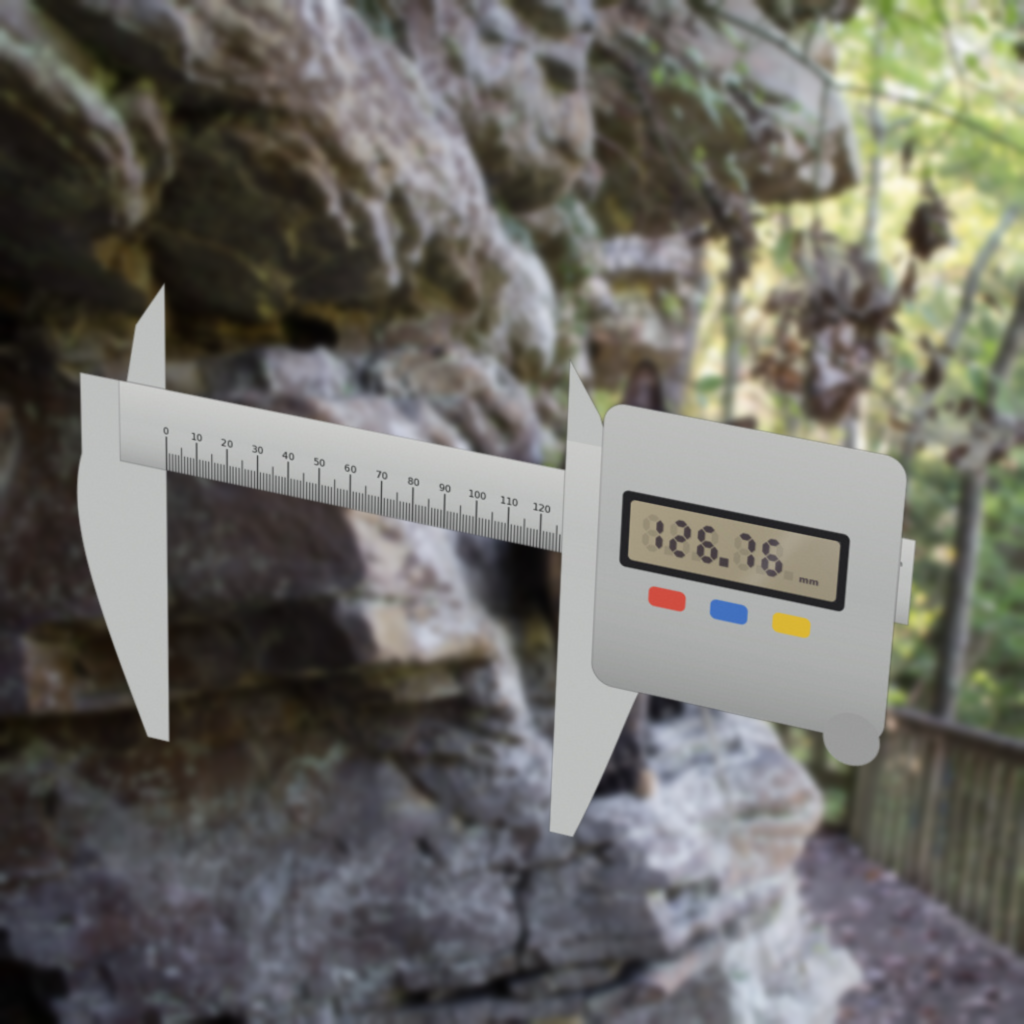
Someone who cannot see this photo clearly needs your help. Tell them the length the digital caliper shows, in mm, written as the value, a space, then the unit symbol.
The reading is 126.76 mm
